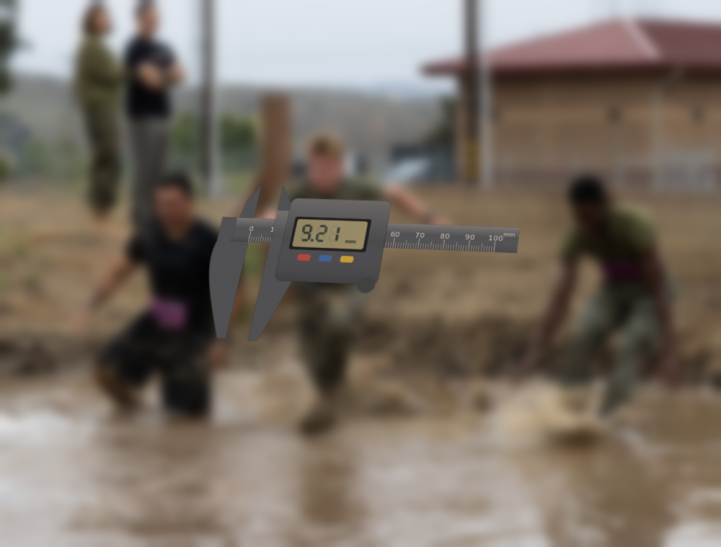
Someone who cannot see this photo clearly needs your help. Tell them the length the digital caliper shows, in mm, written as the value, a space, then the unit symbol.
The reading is 9.21 mm
